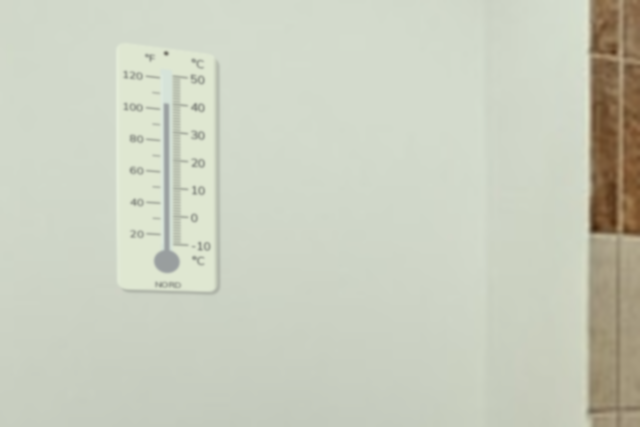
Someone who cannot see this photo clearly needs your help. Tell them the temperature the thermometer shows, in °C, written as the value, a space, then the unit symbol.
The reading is 40 °C
